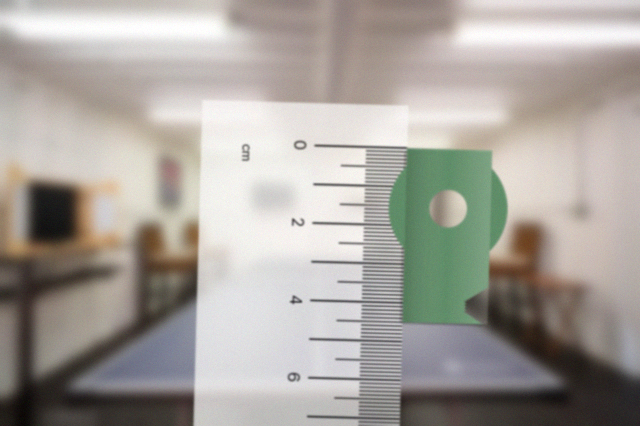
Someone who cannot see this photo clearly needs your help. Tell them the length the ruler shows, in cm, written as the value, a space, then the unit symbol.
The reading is 4.5 cm
